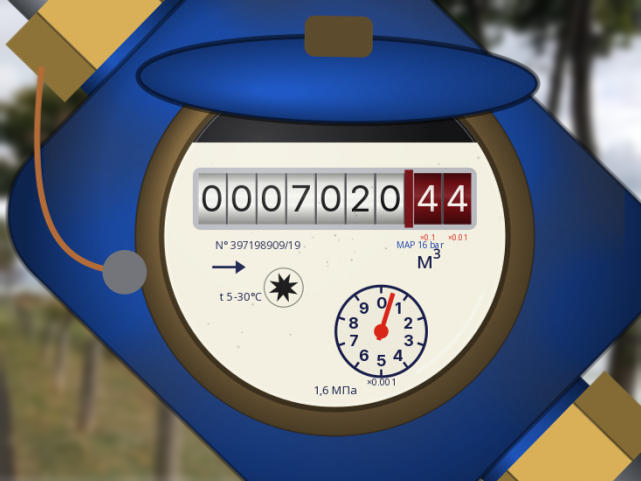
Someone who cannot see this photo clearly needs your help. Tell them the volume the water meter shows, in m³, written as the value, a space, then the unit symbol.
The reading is 7020.440 m³
